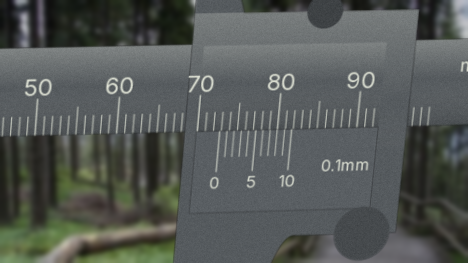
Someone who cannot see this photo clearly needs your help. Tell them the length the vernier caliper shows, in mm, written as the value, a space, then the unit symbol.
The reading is 72.8 mm
